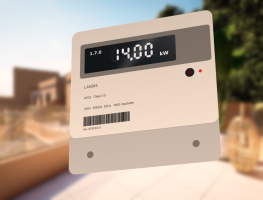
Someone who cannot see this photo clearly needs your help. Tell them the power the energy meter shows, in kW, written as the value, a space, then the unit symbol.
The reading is 14.00 kW
